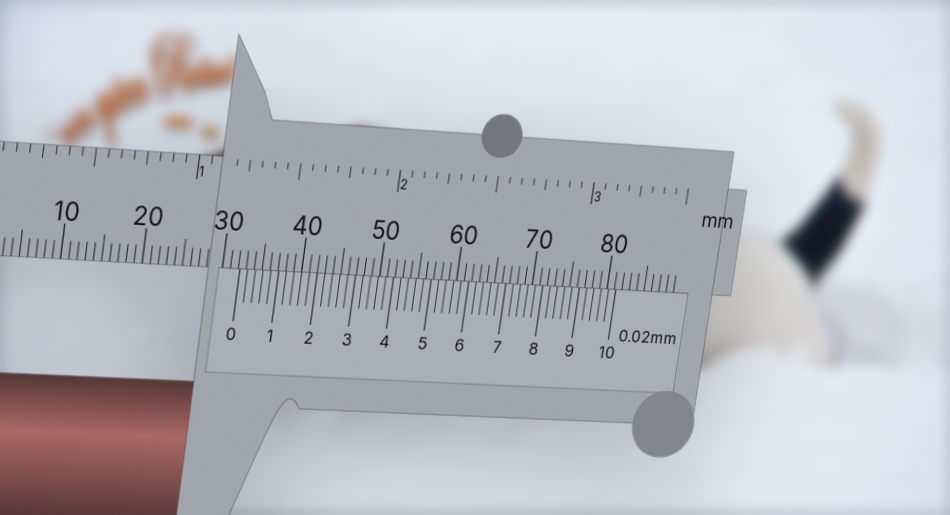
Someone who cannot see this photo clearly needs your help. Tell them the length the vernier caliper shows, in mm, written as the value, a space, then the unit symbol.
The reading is 32.2 mm
